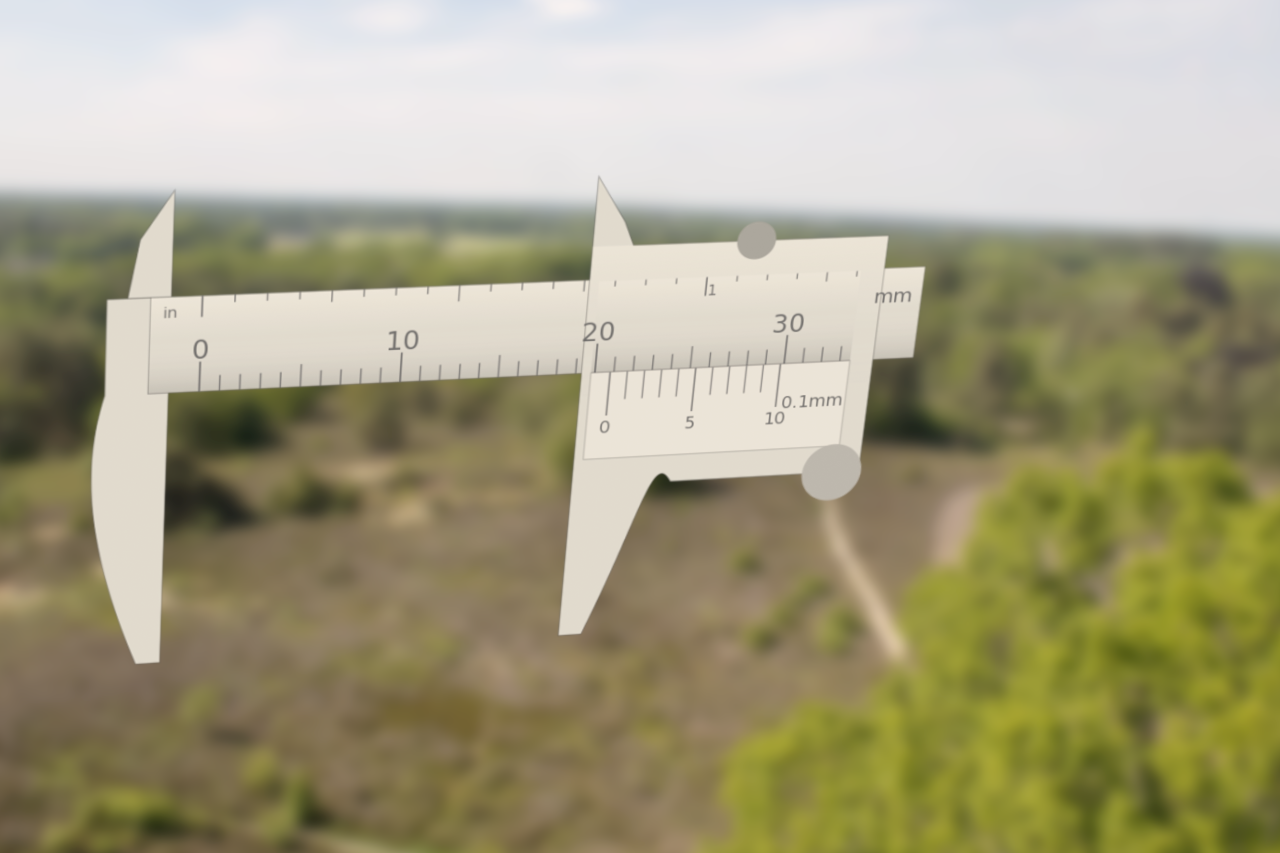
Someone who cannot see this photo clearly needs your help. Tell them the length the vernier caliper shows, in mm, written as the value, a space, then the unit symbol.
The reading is 20.8 mm
